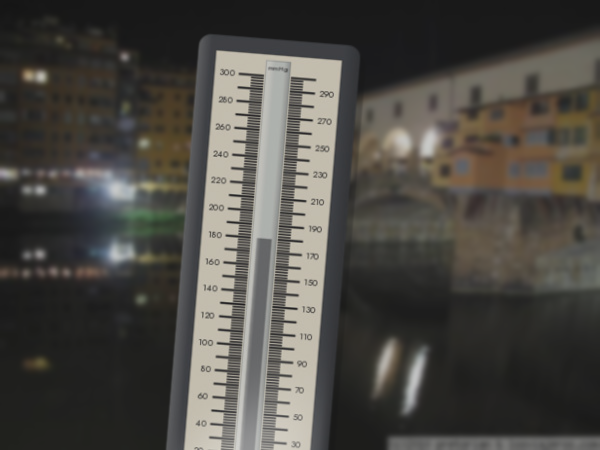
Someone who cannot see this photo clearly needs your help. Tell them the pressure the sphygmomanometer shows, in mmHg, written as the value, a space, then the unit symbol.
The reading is 180 mmHg
